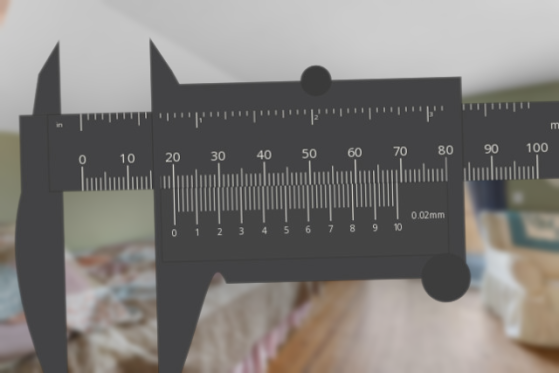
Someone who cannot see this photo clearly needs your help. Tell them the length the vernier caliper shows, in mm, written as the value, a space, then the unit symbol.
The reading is 20.0 mm
